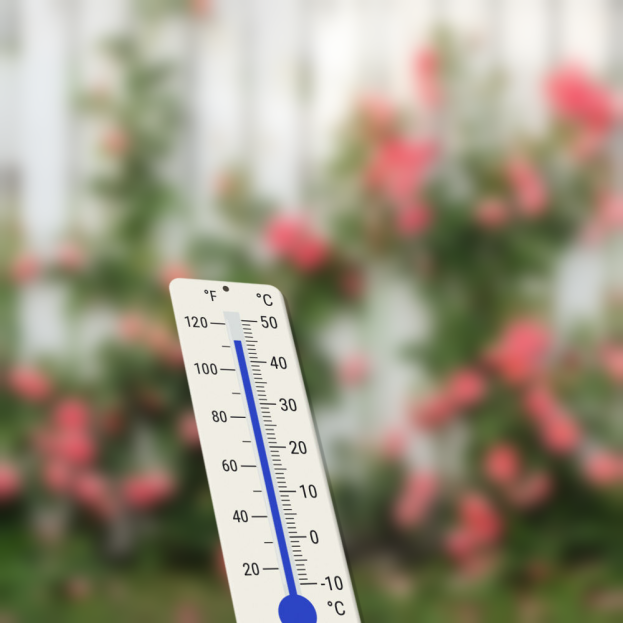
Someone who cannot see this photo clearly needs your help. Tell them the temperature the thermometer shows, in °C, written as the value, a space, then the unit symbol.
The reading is 45 °C
